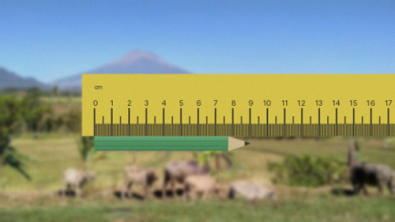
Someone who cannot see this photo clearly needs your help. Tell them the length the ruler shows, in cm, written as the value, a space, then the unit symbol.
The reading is 9 cm
